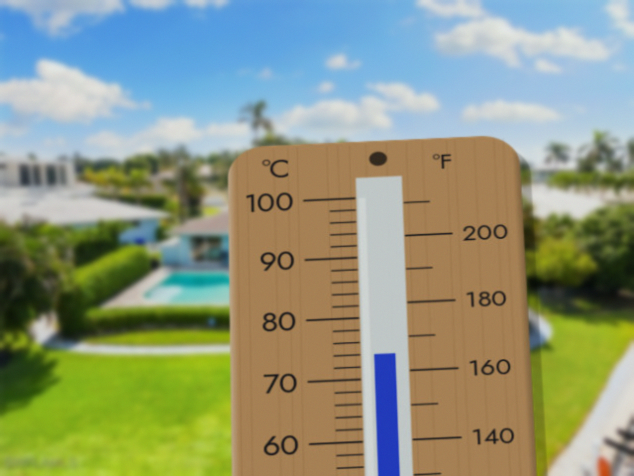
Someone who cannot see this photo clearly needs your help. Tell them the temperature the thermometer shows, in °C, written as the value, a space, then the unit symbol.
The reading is 74 °C
